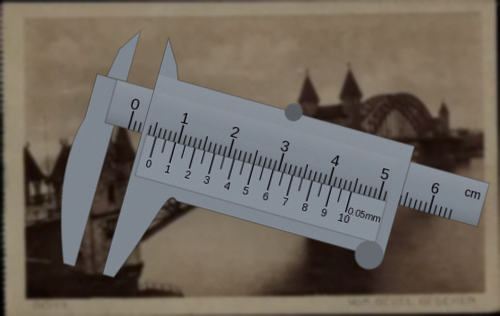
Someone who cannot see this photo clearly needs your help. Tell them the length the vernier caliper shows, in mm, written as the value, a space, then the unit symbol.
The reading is 5.5 mm
